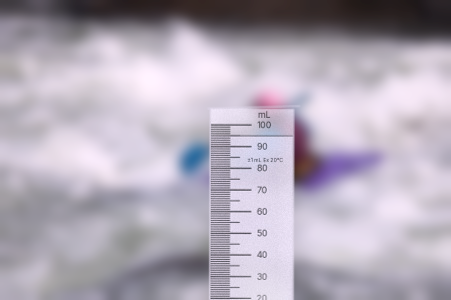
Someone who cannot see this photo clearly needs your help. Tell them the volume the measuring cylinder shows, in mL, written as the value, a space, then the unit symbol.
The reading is 95 mL
